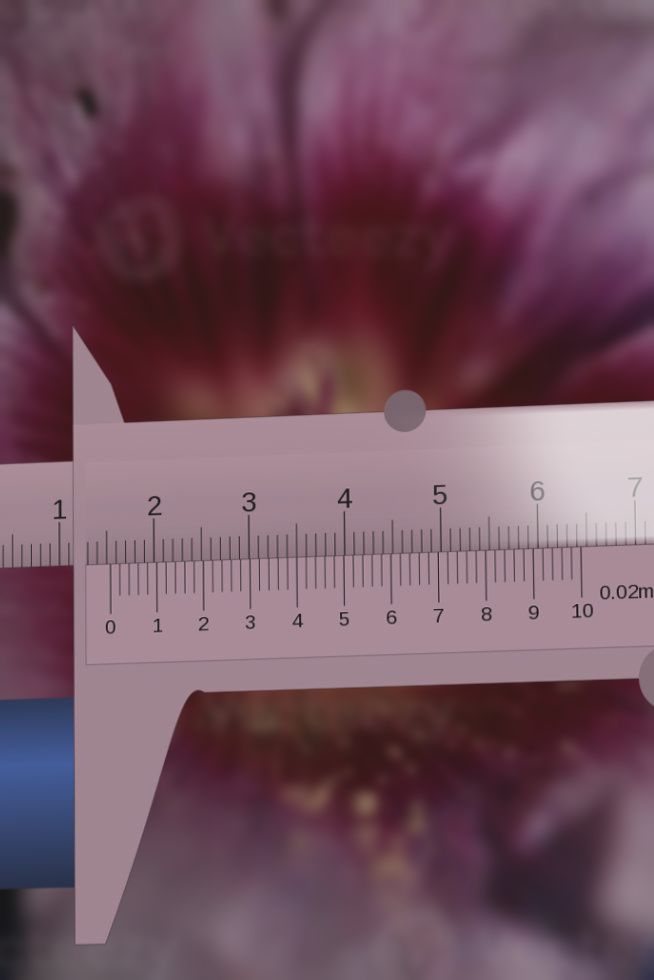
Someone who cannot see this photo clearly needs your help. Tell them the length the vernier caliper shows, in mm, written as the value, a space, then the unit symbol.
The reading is 15.4 mm
